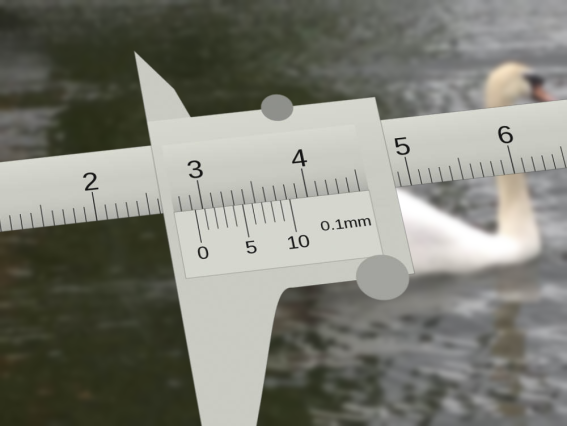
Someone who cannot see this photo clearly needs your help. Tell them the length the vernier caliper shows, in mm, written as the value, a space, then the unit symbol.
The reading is 29.3 mm
